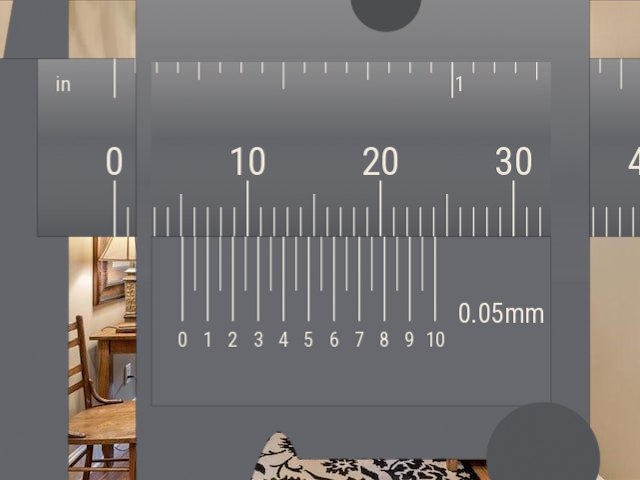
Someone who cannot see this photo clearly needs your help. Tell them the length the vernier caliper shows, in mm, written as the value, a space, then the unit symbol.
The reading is 5.1 mm
